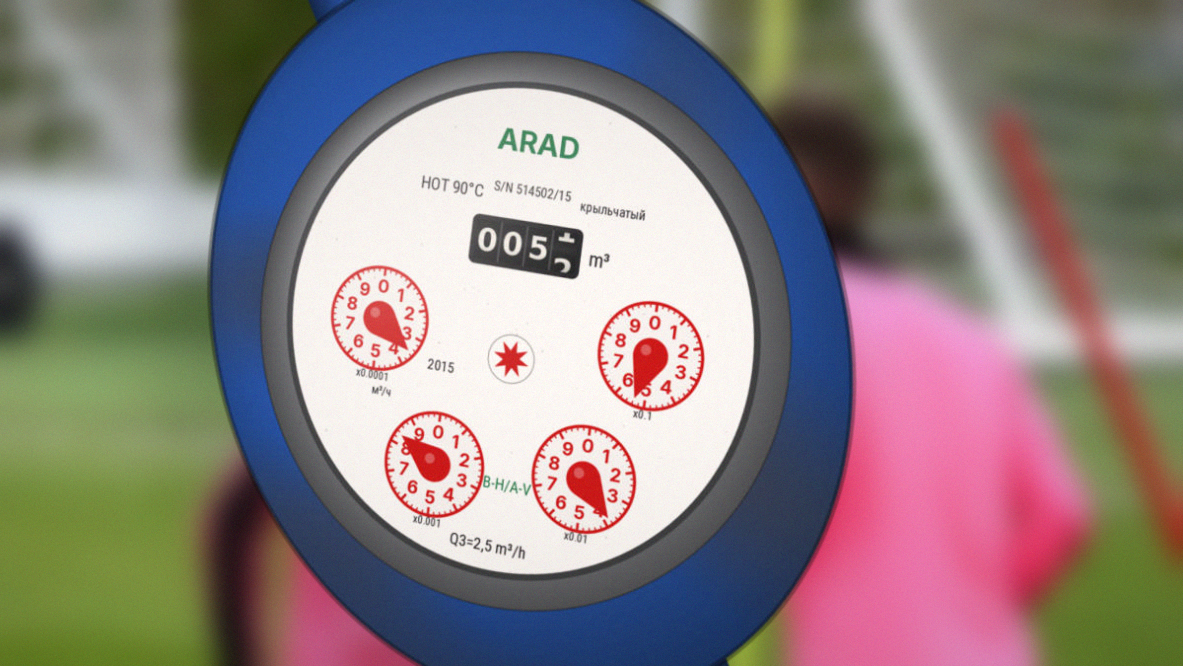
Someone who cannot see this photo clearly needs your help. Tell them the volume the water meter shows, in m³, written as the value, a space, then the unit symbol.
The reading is 51.5383 m³
